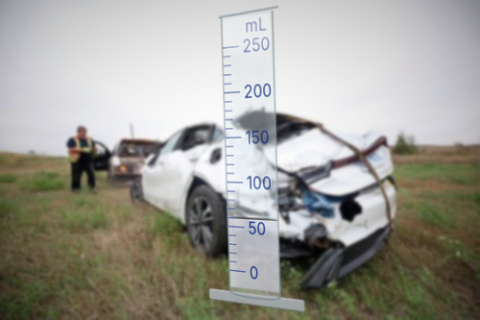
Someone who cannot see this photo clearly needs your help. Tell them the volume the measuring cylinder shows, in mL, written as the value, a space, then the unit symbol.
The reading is 60 mL
